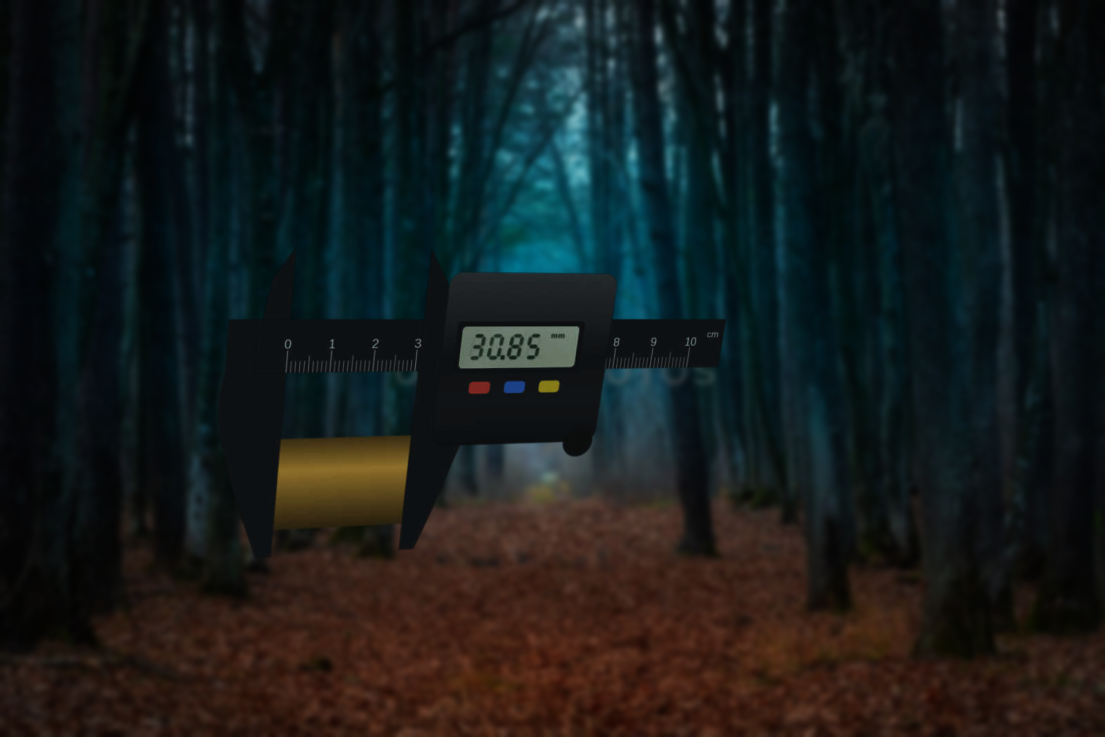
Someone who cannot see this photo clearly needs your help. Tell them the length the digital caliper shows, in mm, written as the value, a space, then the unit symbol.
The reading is 30.85 mm
